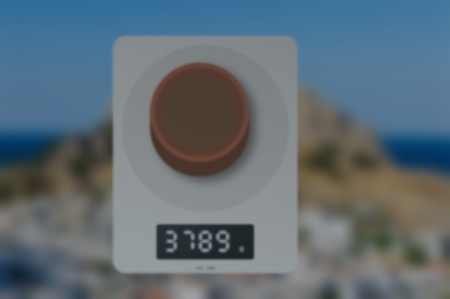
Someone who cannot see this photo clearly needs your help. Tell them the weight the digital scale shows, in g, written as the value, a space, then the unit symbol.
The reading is 3789 g
